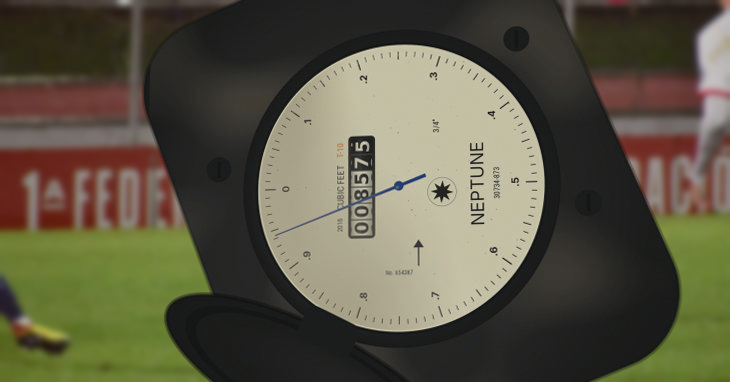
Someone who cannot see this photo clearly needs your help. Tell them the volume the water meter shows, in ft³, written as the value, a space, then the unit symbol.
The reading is 8574.94 ft³
